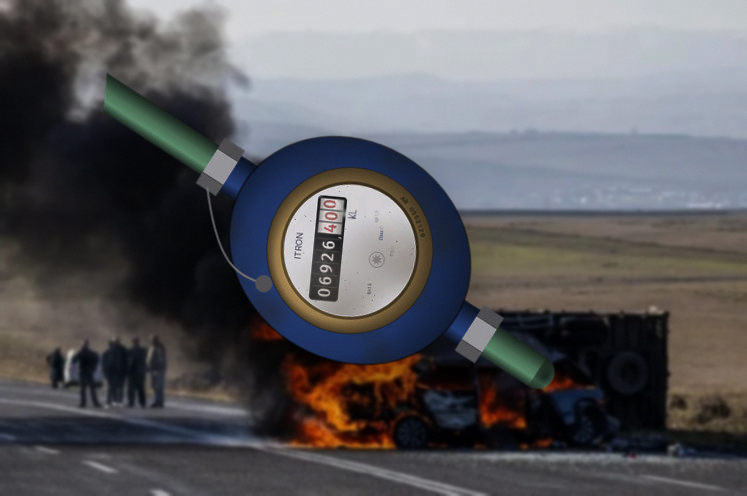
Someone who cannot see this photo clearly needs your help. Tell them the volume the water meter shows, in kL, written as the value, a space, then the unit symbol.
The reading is 6926.400 kL
